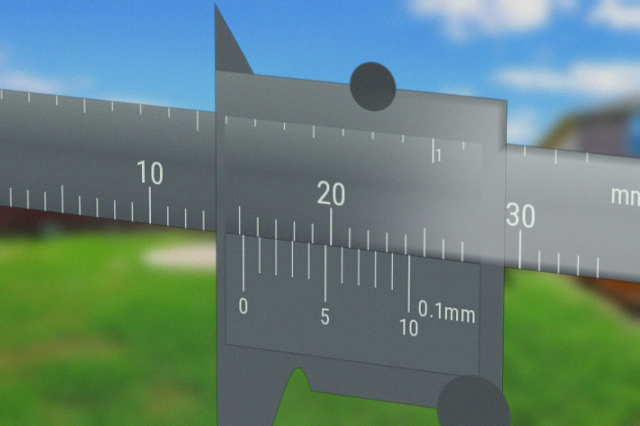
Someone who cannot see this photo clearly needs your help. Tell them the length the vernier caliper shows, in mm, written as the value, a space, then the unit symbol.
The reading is 15.2 mm
